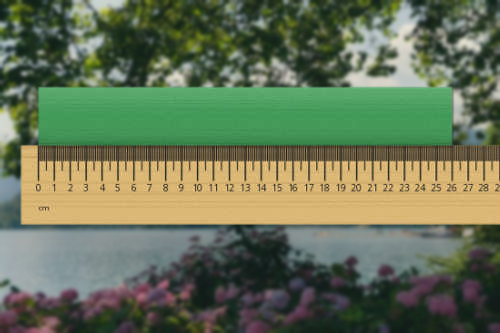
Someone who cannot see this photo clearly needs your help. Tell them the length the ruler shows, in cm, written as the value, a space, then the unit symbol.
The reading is 26 cm
